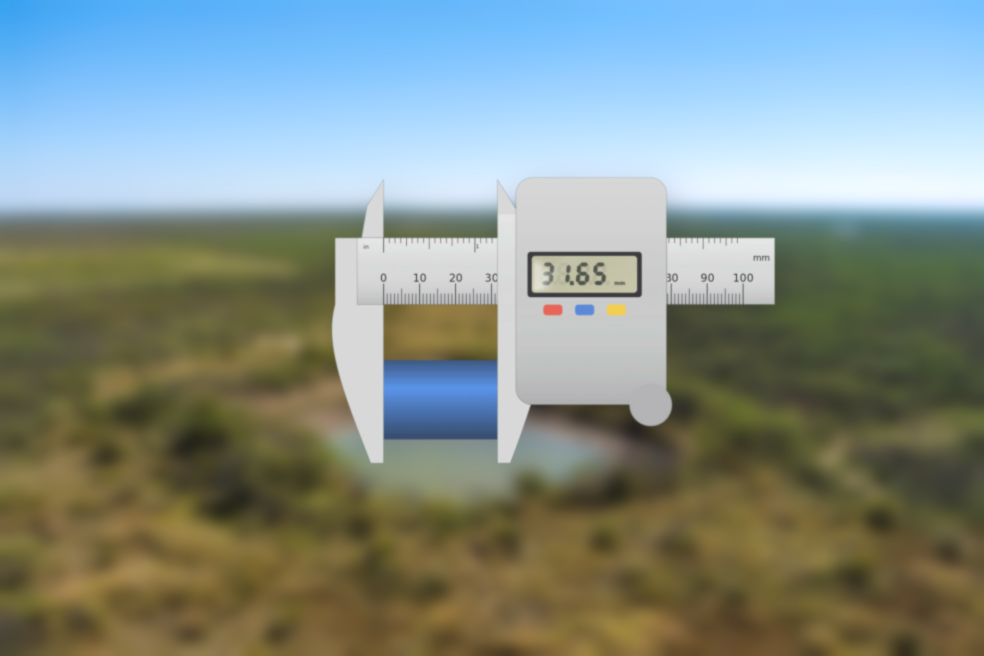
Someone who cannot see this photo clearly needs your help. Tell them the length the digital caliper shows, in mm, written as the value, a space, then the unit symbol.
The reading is 31.65 mm
